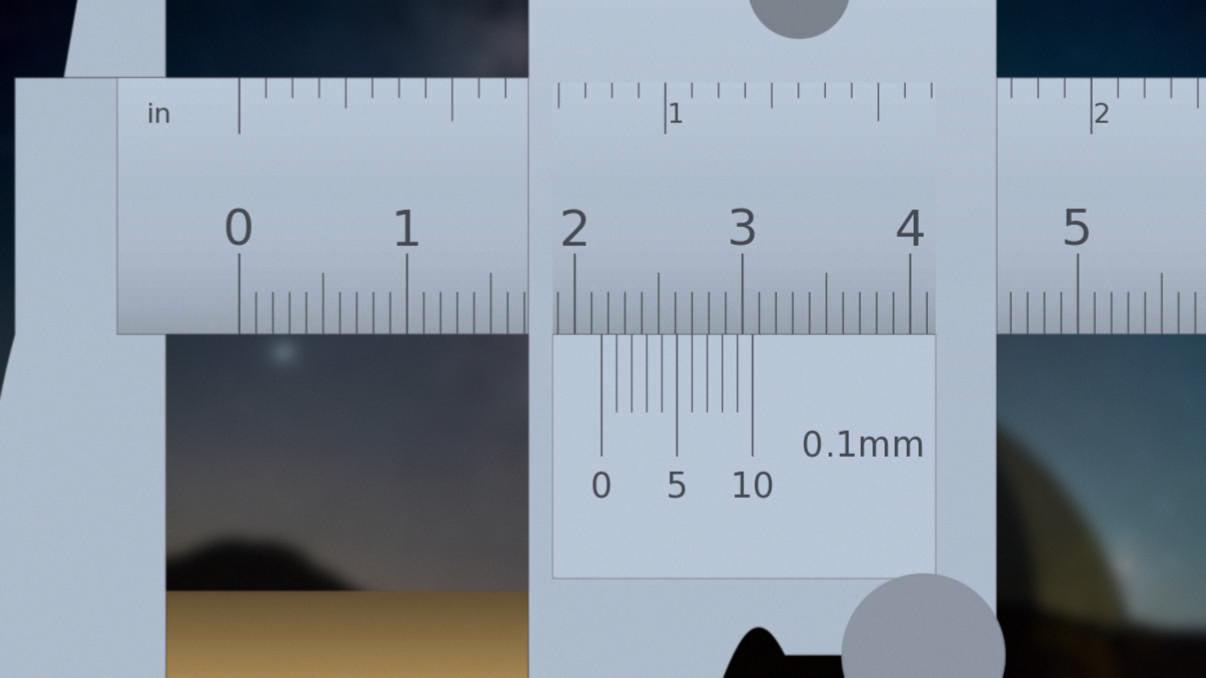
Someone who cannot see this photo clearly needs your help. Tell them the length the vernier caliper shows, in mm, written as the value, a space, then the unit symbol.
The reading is 21.6 mm
